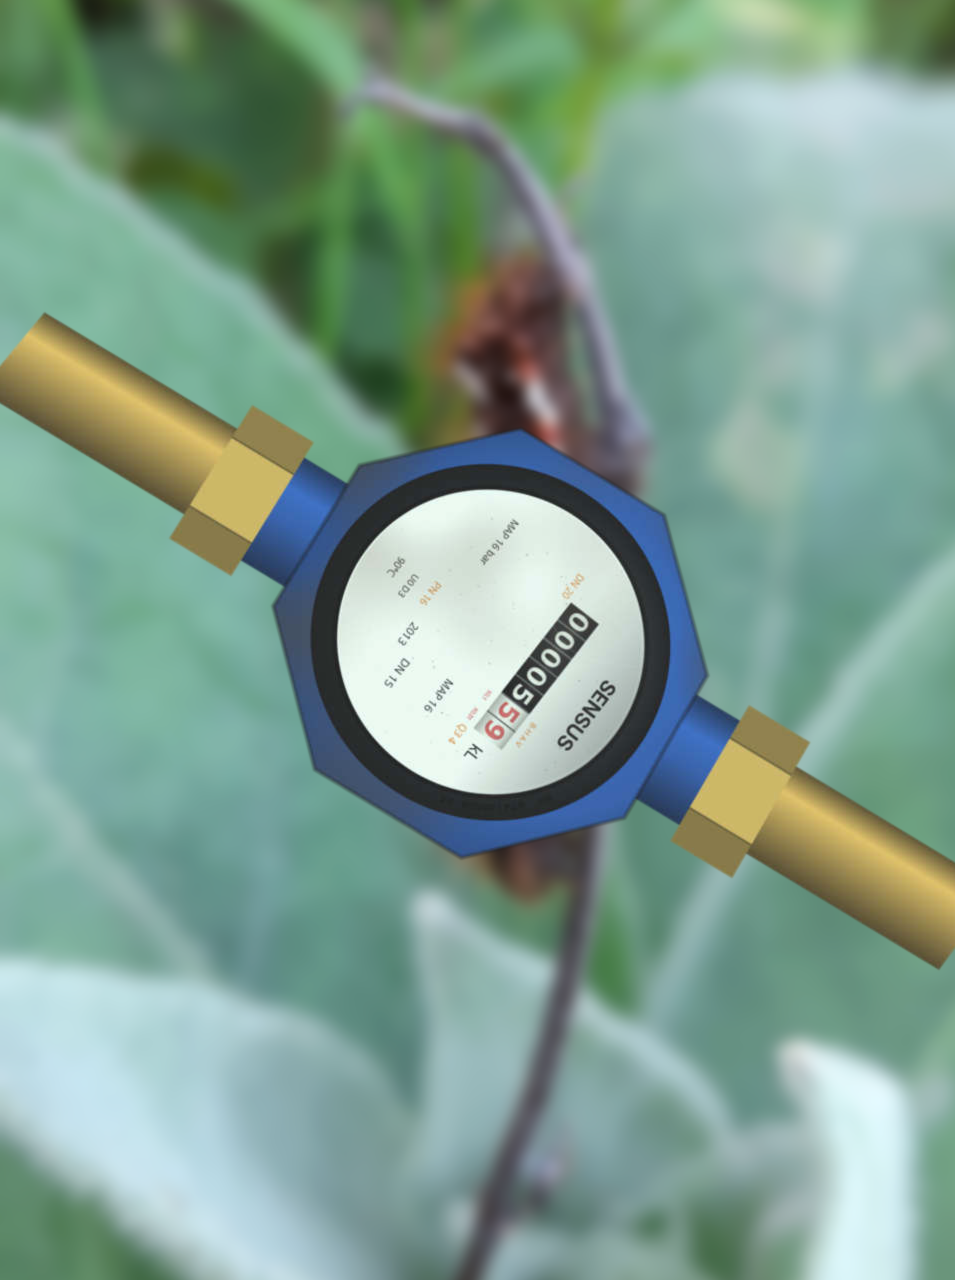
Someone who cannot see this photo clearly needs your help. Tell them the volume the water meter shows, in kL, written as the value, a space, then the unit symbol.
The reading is 5.59 kL
